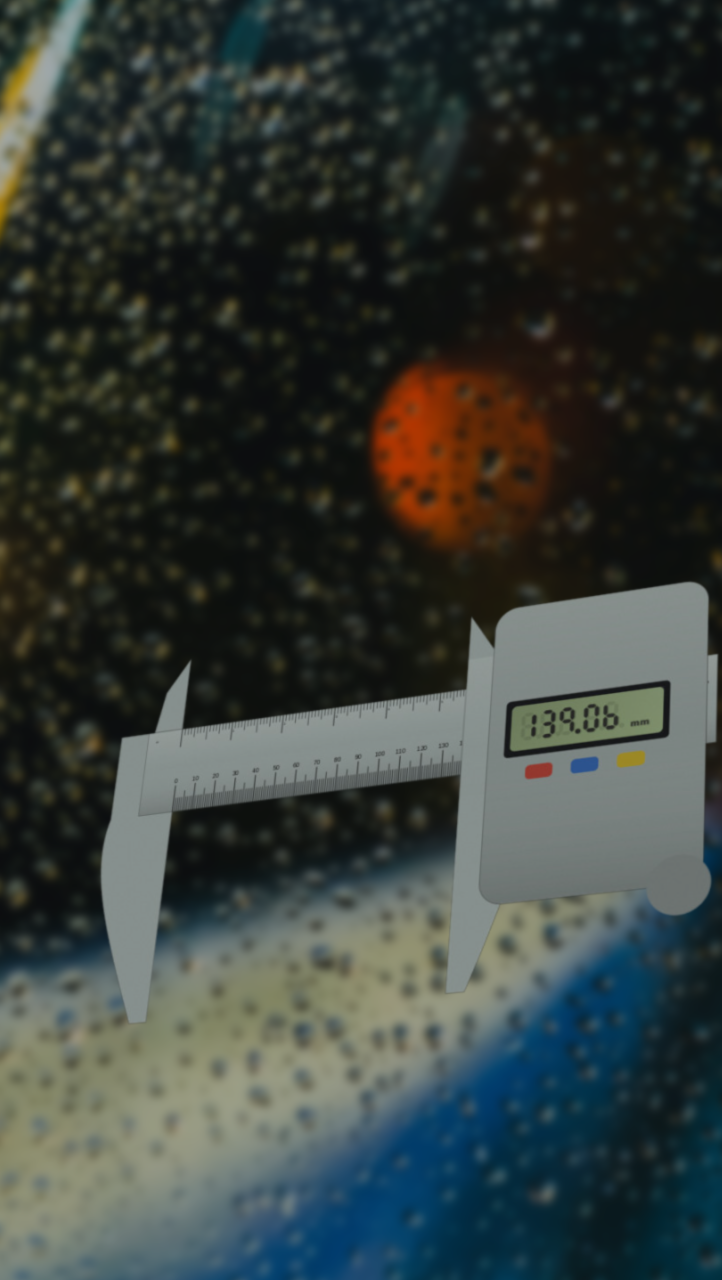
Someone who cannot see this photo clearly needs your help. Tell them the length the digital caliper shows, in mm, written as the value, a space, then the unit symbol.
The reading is 139.06 mm
